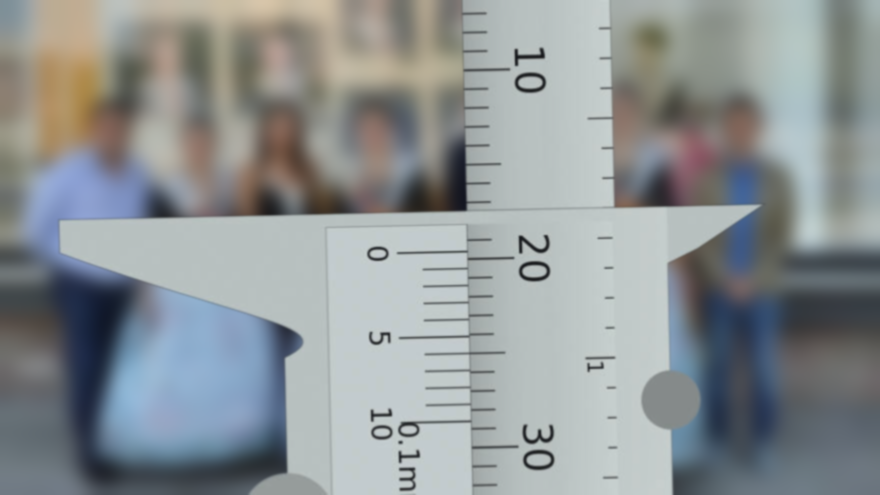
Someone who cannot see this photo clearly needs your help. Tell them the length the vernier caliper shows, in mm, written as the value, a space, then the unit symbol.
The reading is 19.6 mm
